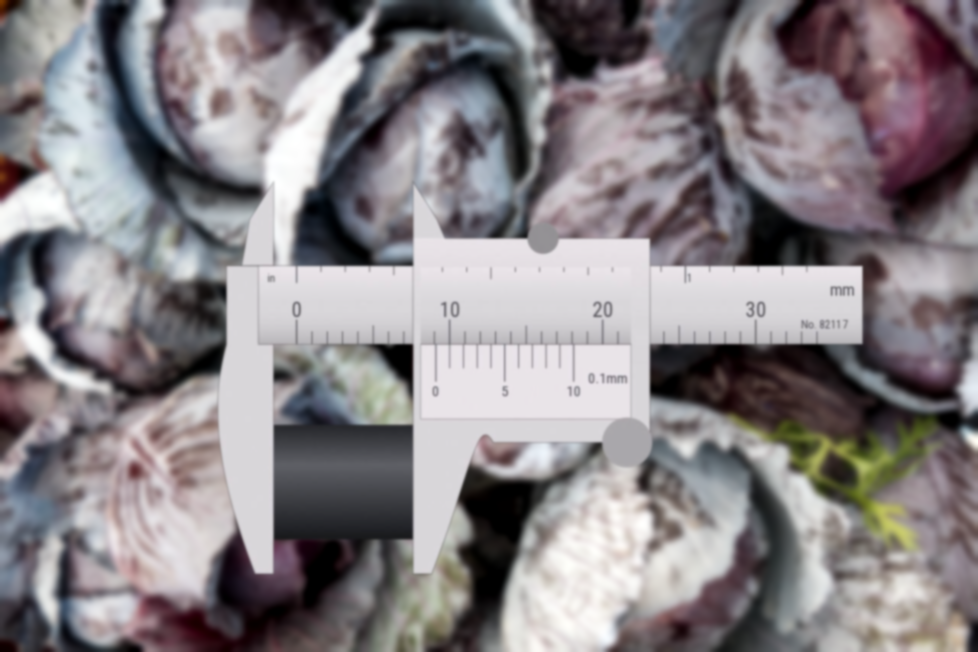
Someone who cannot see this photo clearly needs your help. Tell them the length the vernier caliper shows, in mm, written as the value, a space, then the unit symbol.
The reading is 9.1 mm
